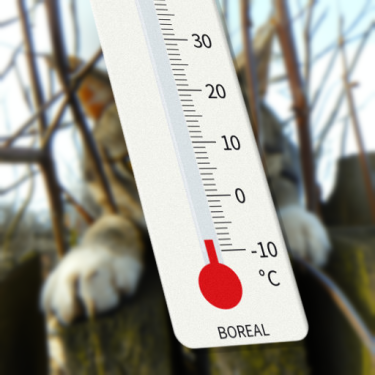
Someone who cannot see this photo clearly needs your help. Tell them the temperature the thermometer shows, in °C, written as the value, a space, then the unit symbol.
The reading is -8 °C
